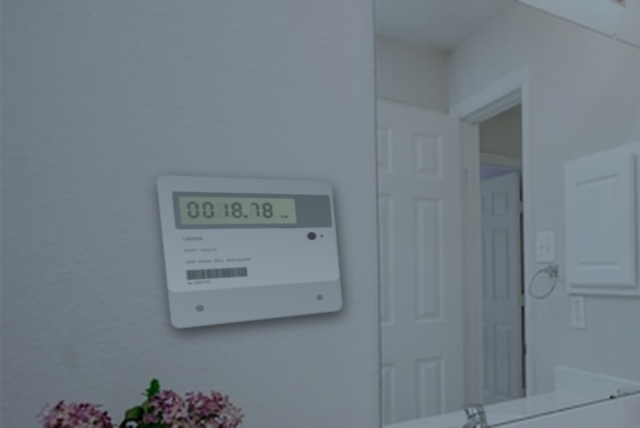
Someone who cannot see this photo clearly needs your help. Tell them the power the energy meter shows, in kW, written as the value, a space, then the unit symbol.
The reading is 18.78 kW
